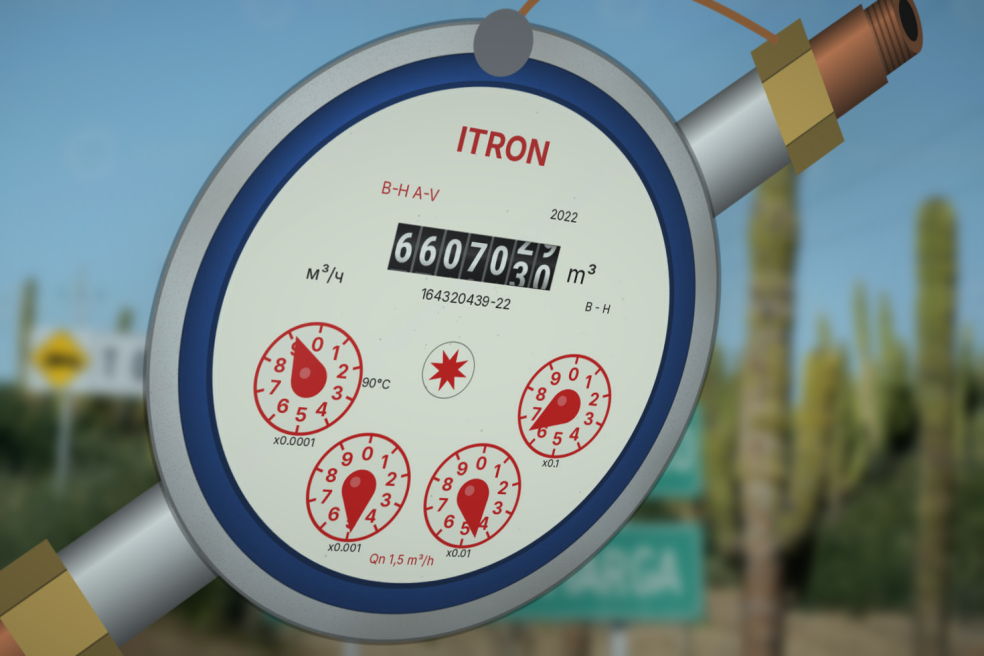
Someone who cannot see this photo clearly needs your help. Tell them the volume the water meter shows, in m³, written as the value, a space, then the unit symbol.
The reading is 6607029.6449 m³
